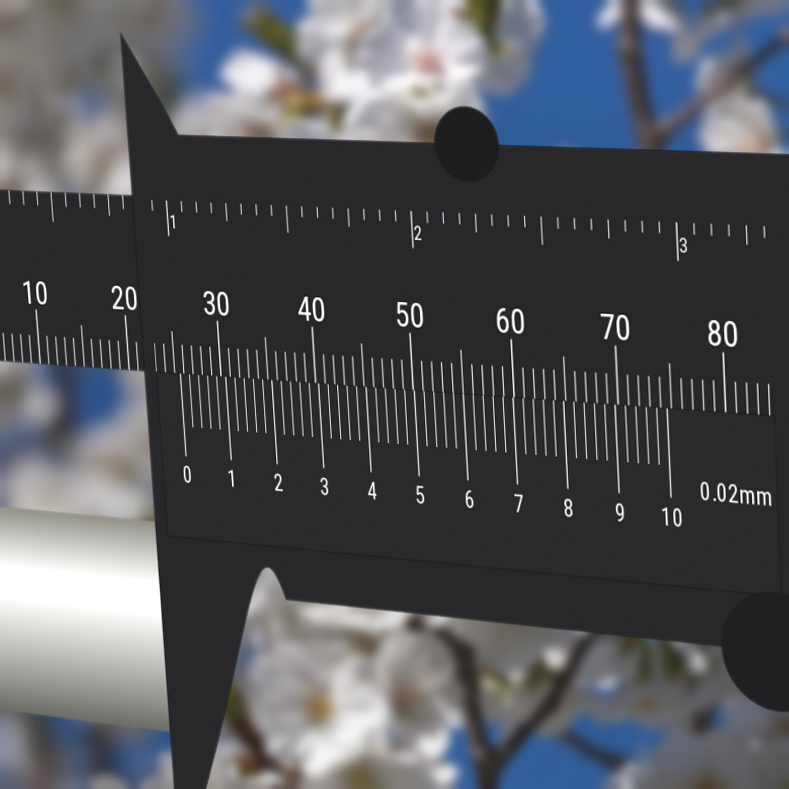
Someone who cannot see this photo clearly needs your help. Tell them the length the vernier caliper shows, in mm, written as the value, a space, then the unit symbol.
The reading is 25.6 mm
